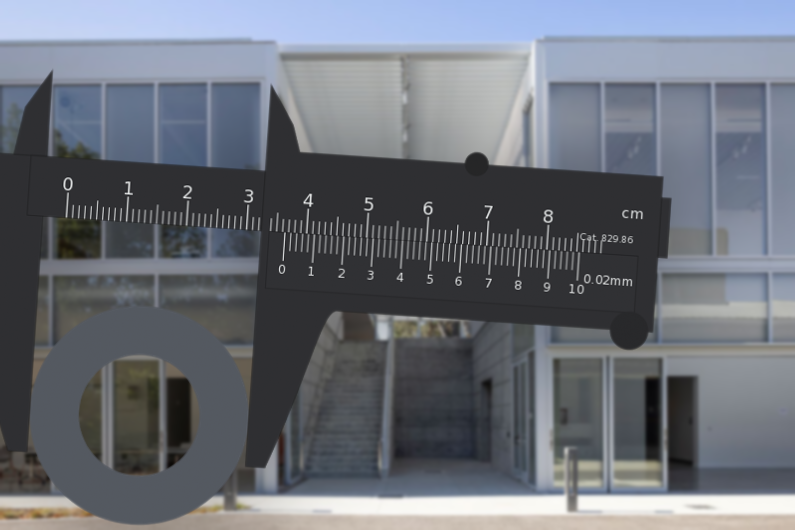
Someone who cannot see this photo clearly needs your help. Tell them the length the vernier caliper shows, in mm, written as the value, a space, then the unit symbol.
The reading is 36.4 mm
